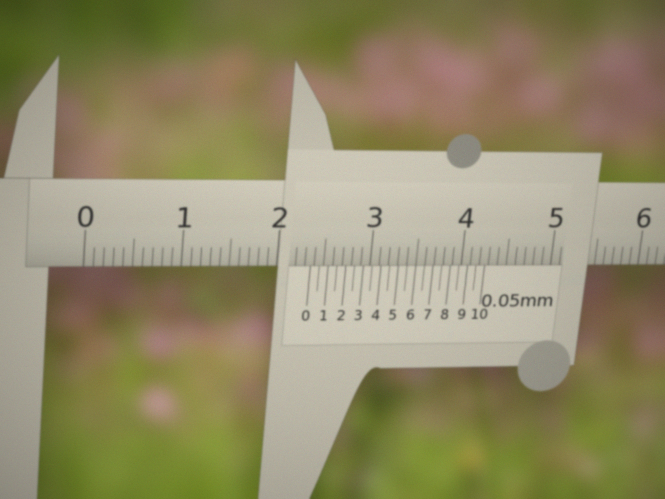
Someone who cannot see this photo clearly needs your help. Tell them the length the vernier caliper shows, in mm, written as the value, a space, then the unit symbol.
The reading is 23.6 mm
